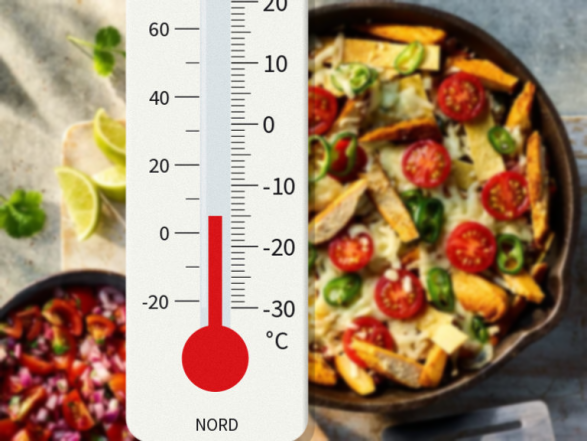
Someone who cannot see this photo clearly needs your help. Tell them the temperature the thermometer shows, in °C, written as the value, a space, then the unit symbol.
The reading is -15 °C
